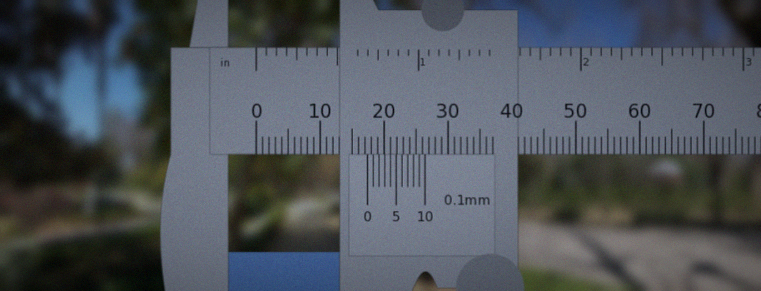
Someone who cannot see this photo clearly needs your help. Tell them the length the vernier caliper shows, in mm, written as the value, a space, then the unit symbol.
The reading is 17.4 mm
